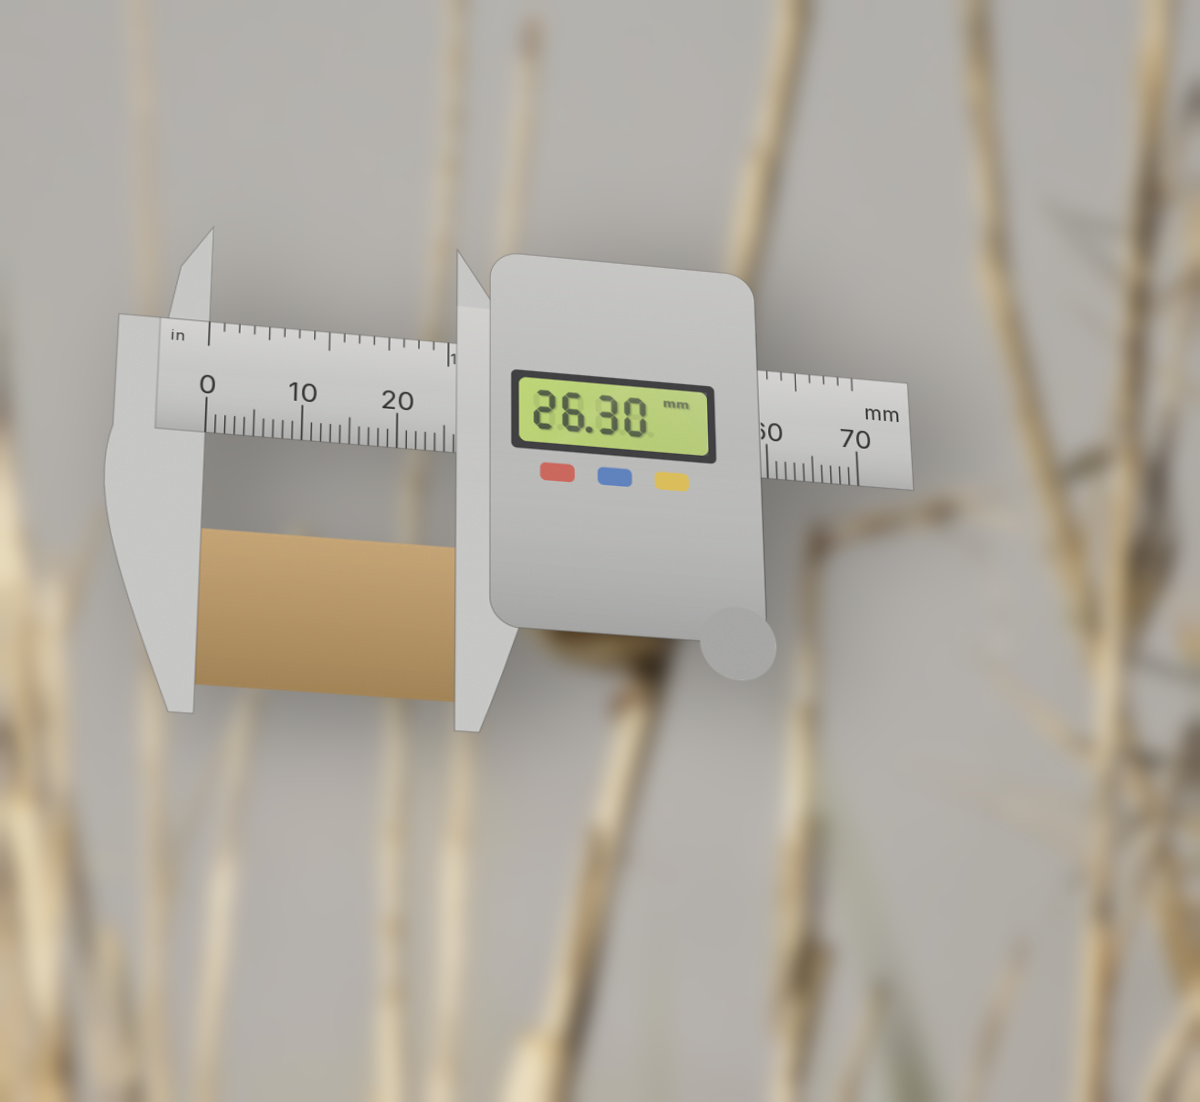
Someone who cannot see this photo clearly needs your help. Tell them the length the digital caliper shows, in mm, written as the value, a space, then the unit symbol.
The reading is 26.30 mm
